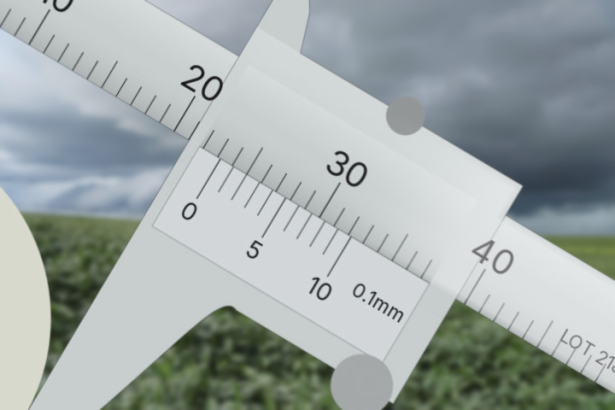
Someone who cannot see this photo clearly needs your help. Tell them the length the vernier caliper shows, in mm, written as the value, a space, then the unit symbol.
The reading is 23.2 mm
